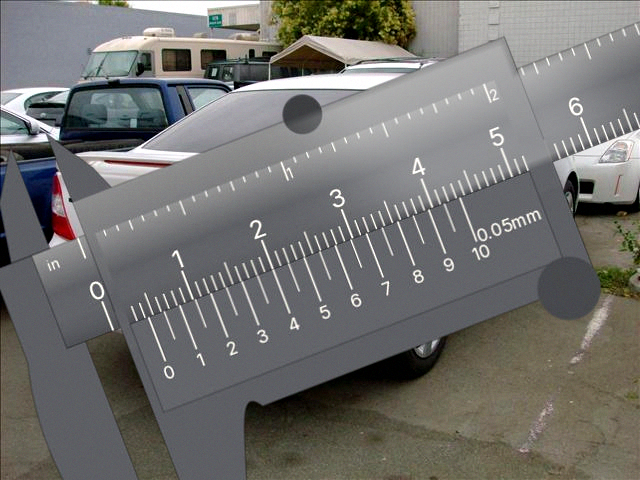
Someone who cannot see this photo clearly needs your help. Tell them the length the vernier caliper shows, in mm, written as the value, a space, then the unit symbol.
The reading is 4.4 mm
